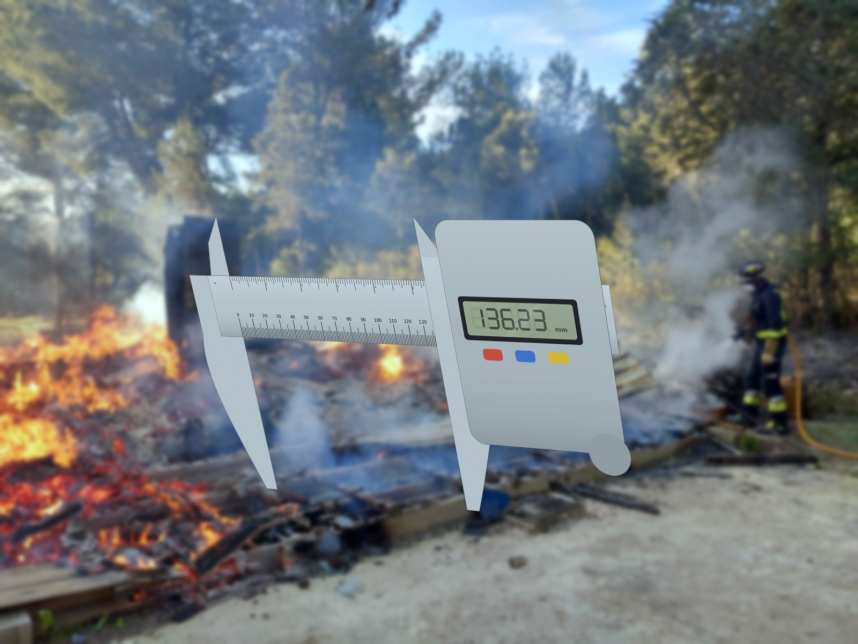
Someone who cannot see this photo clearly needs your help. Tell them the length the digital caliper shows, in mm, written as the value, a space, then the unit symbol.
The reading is 136.23 mm
